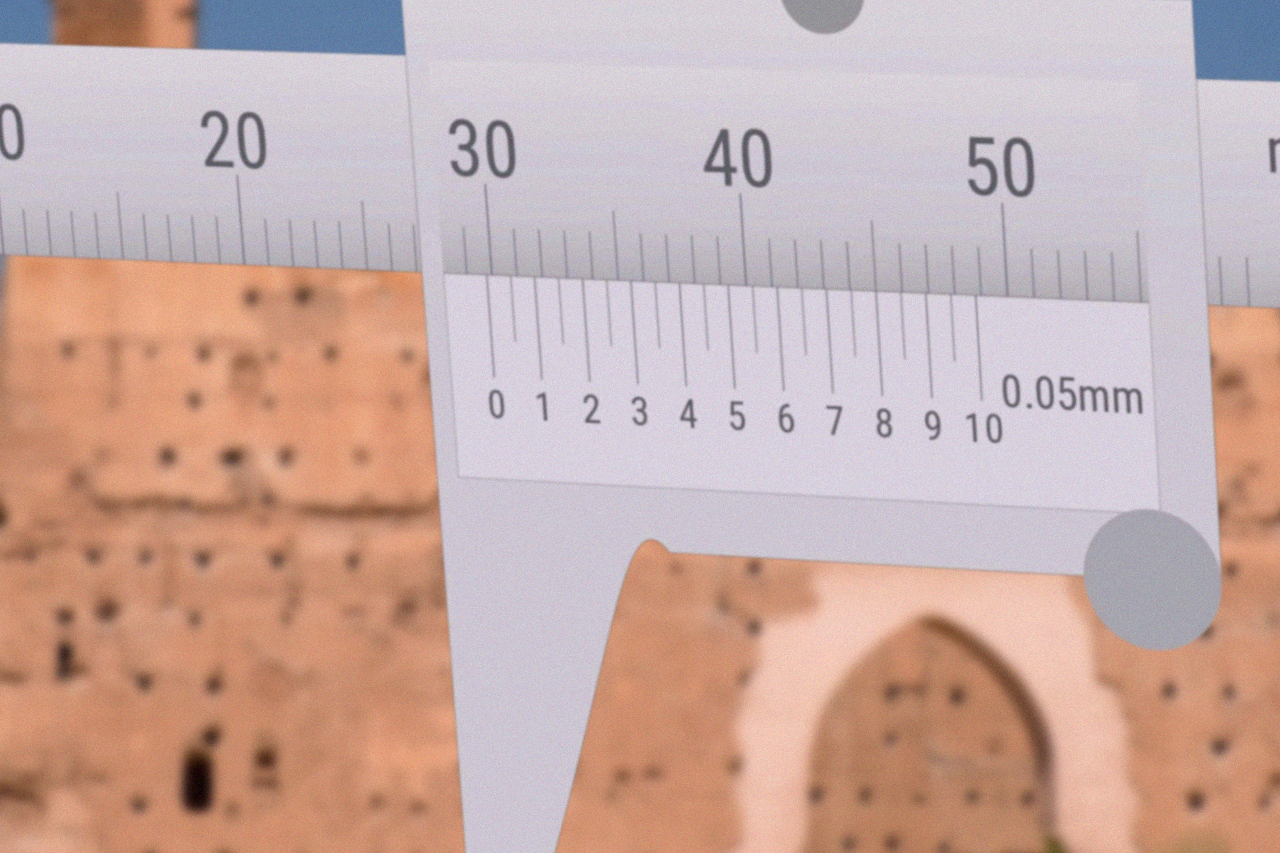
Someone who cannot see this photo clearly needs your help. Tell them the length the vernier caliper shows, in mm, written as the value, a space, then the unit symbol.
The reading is 29.8 mm
